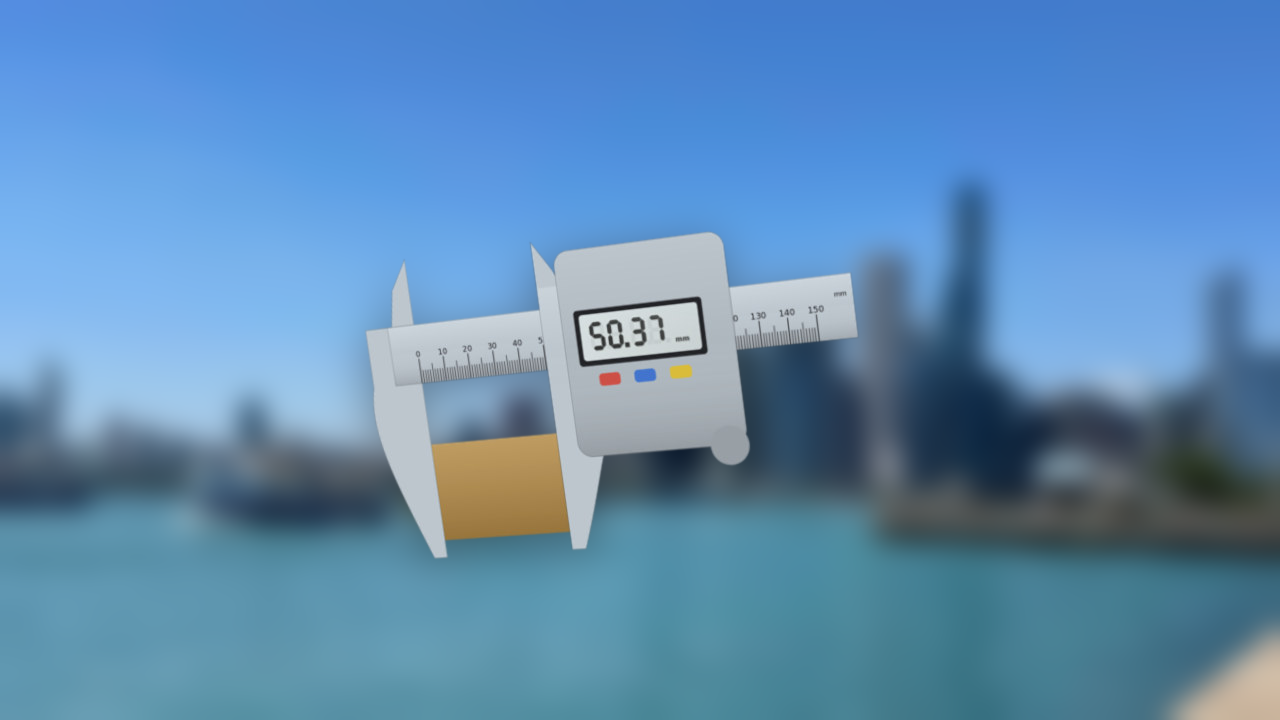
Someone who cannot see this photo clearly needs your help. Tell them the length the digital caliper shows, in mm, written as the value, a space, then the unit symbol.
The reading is 50.37 mm
